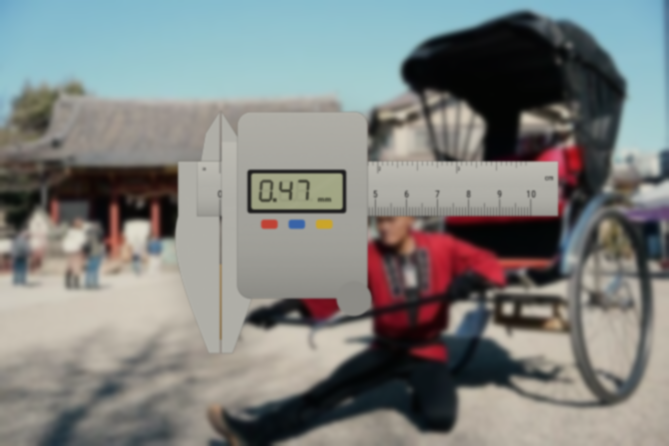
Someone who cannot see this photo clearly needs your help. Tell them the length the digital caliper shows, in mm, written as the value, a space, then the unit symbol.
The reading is 0.47 mm
